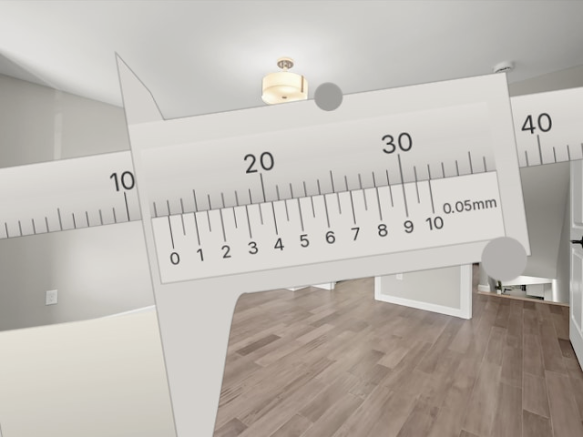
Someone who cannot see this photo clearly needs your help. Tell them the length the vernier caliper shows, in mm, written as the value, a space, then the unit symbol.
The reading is 12.9 mm
